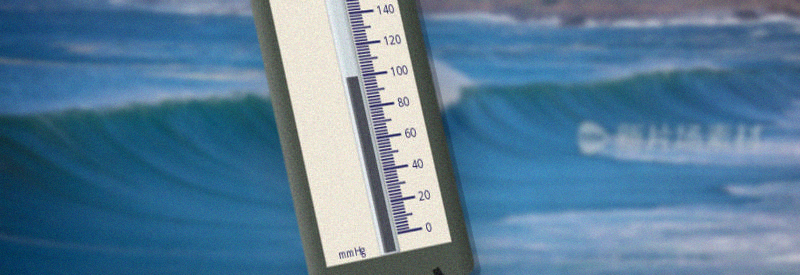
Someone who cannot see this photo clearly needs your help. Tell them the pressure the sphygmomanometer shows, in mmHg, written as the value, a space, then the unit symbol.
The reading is 100 mmHg
